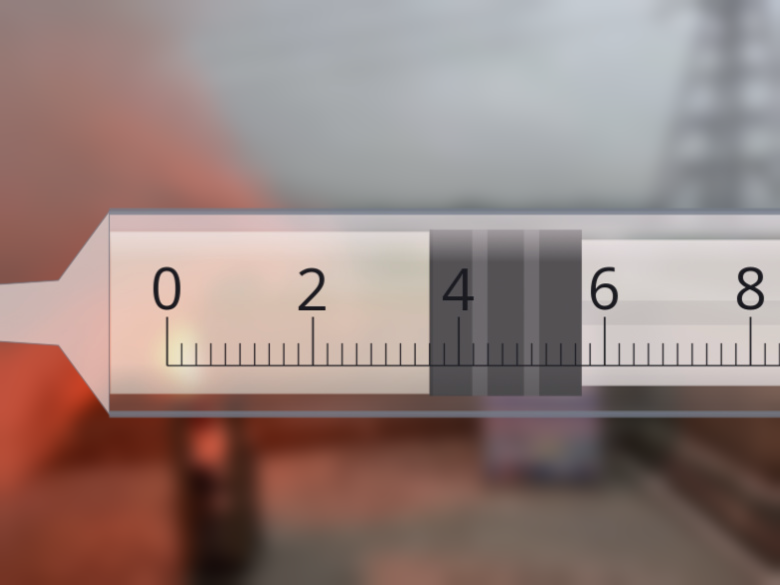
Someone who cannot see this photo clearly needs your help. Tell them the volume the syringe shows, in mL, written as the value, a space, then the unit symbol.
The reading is 3.6 mL
